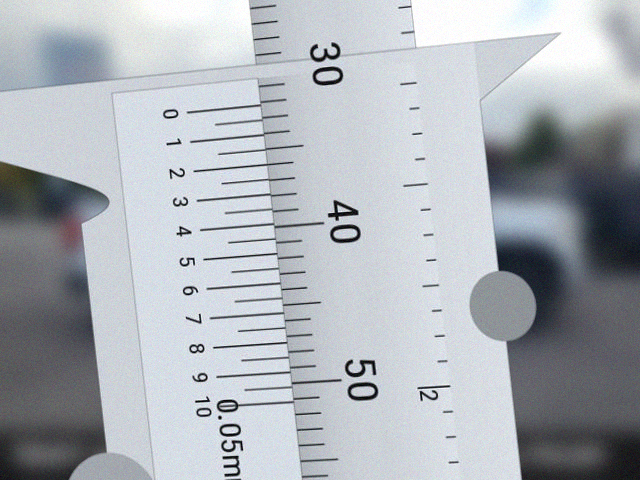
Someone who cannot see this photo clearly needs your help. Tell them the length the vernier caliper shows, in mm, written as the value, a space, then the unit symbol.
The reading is 32.2 mm
